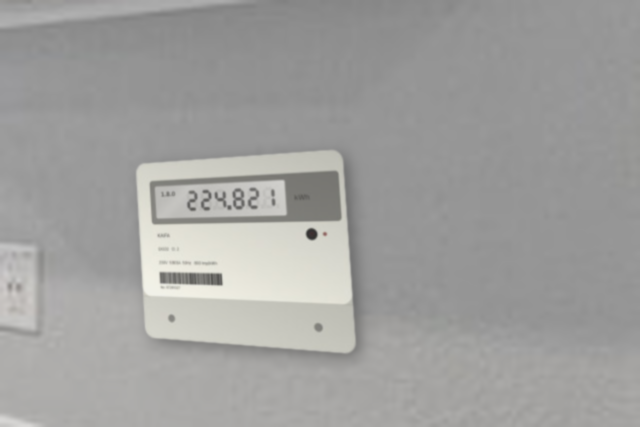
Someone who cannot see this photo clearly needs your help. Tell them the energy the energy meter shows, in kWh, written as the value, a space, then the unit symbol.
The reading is 224.821 kWh
